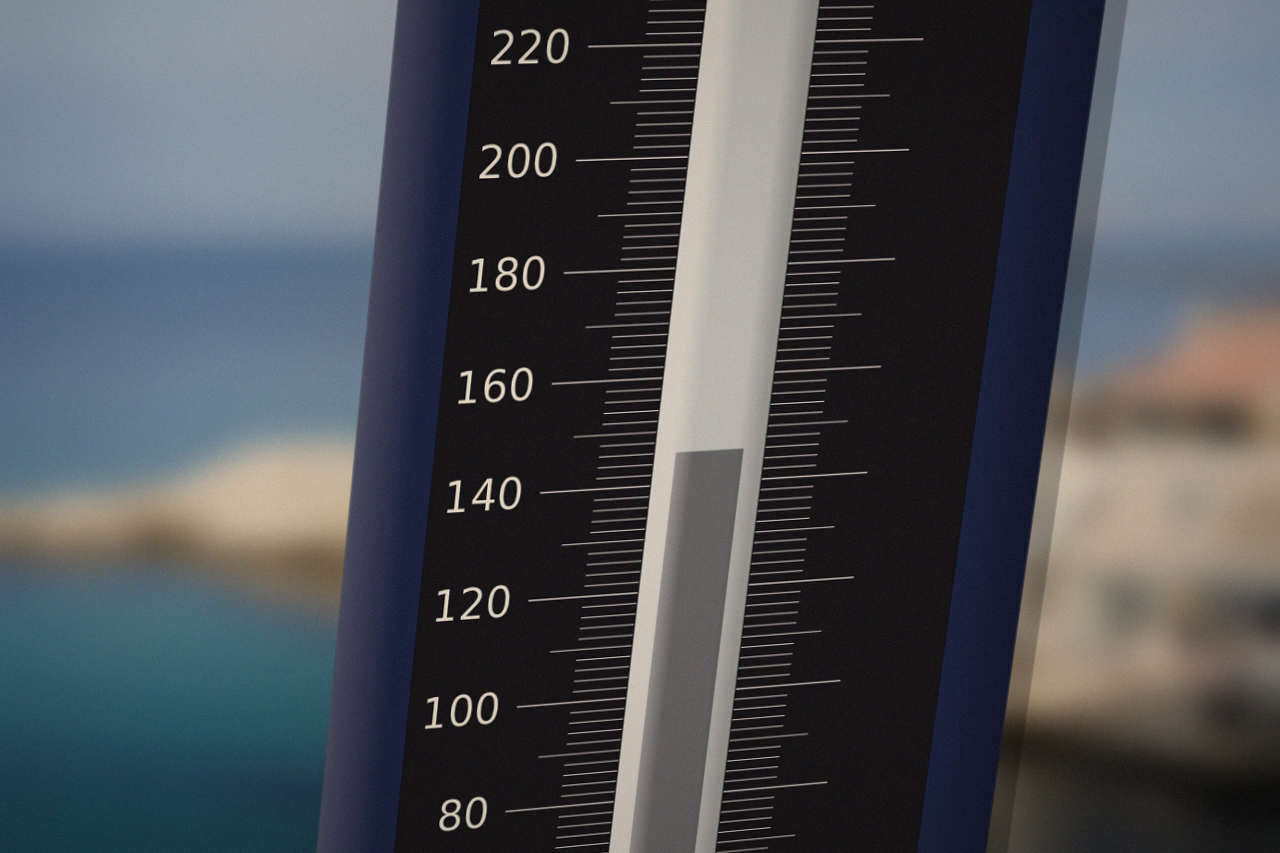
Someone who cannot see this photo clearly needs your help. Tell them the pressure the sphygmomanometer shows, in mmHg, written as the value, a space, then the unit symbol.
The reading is 146 mmHg
